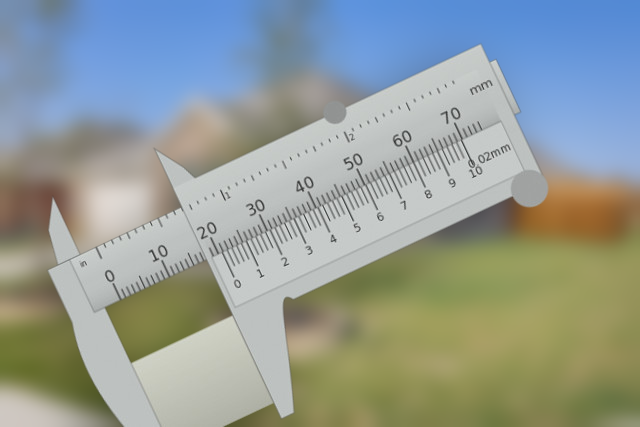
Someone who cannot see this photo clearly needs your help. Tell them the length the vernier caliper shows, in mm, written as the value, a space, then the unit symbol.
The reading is 20.8 mm
